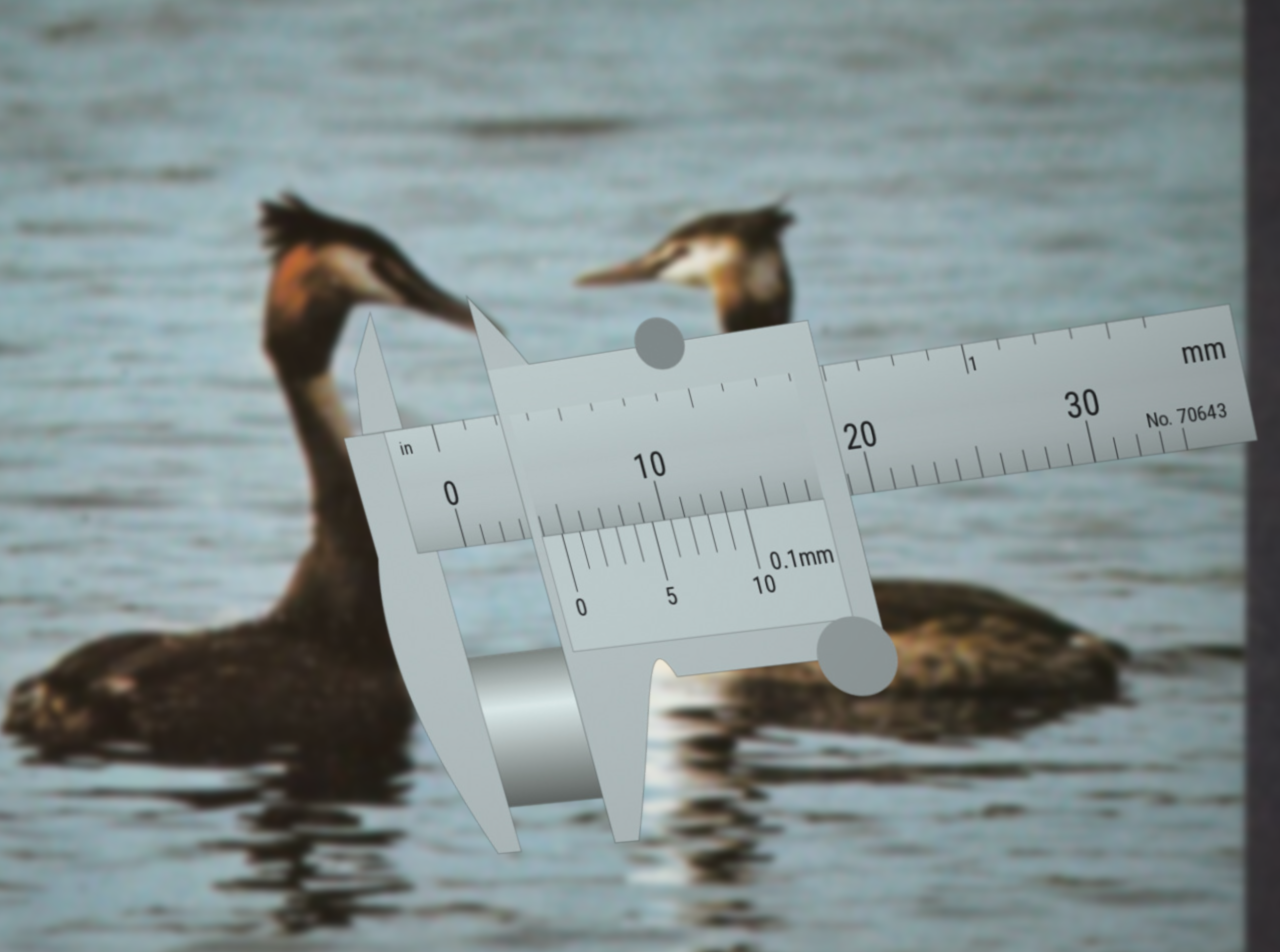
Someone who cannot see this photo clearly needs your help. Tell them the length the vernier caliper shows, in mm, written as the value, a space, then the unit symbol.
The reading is 4.9 mm
